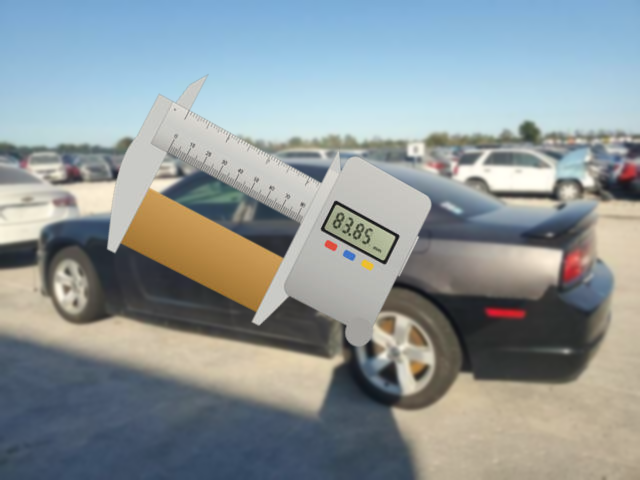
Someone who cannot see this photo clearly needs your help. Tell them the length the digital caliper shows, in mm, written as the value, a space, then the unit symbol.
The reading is 83.85 mm
